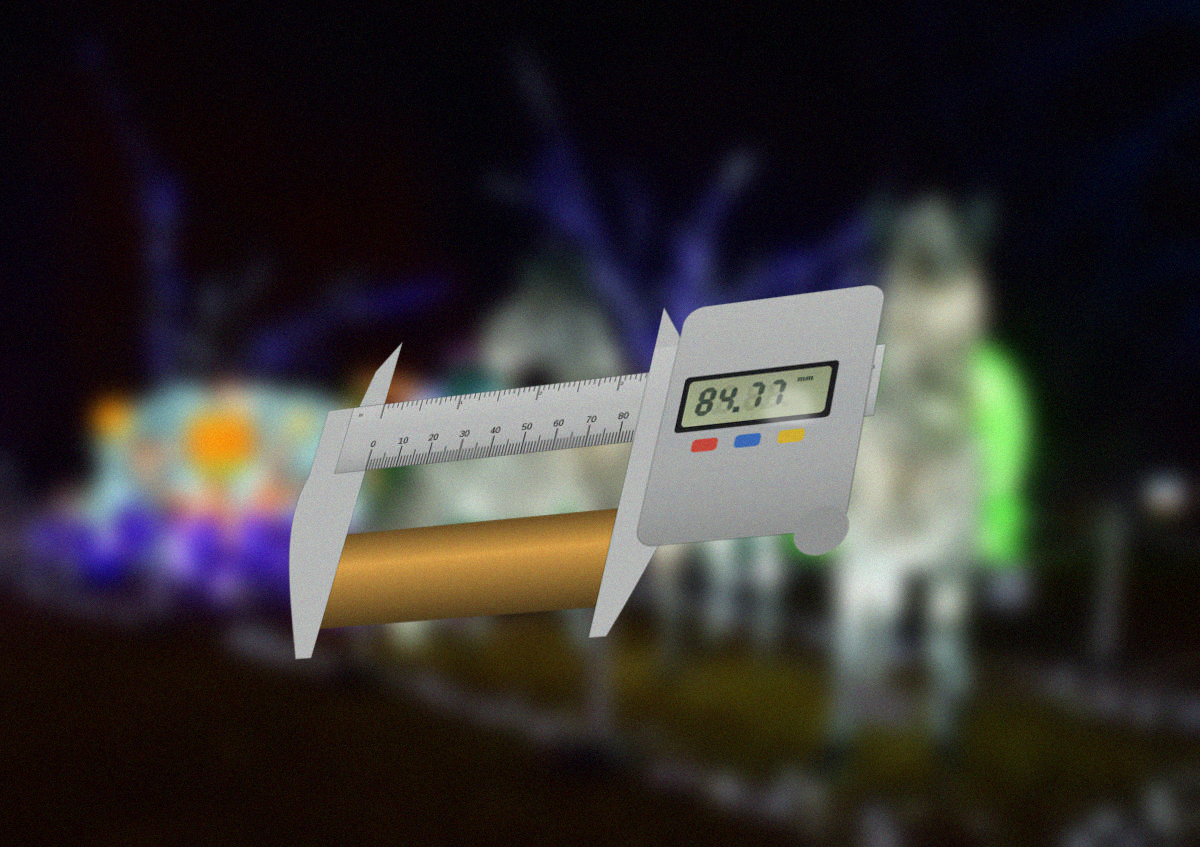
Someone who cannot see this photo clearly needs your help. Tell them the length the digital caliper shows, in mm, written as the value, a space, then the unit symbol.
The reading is 84.77 mm
